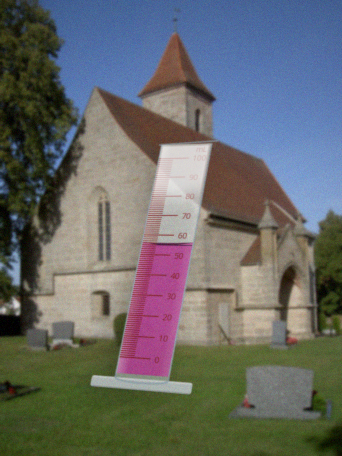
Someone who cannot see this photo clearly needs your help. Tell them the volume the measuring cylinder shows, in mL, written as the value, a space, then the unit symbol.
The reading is 55 mL
